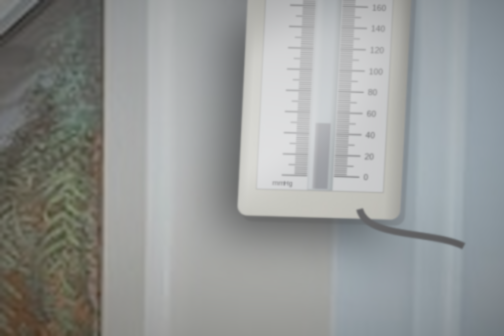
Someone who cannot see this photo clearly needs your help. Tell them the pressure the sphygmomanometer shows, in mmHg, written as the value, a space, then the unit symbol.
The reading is 50 mmHg
